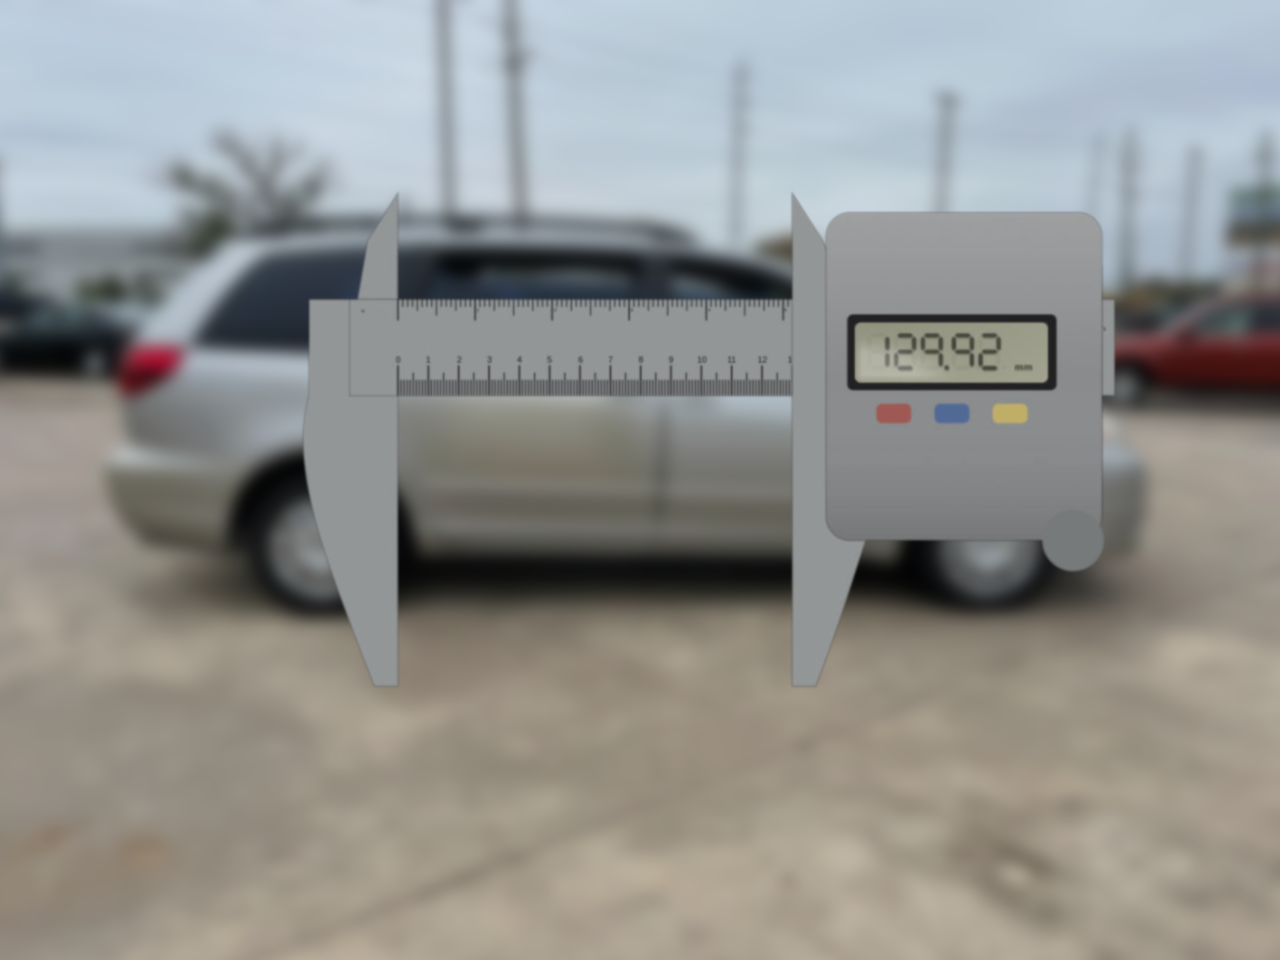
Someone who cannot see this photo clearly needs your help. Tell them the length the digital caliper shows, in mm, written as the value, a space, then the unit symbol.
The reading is 129.92 mm
